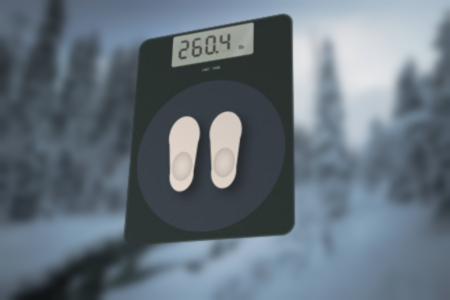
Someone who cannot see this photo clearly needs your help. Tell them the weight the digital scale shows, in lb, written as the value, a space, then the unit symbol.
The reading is 260.4 lb
